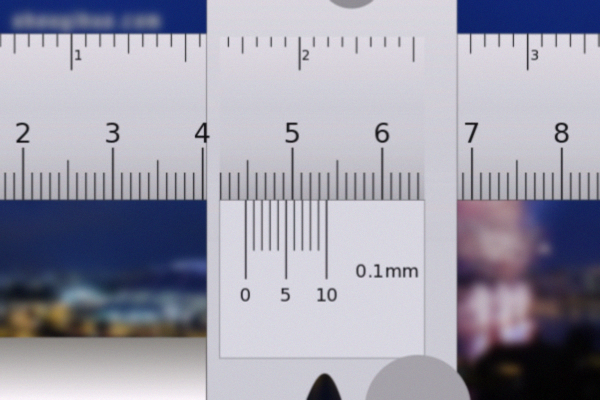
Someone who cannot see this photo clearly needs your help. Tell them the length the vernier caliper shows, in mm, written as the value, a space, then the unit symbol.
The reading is 44.8 mm
